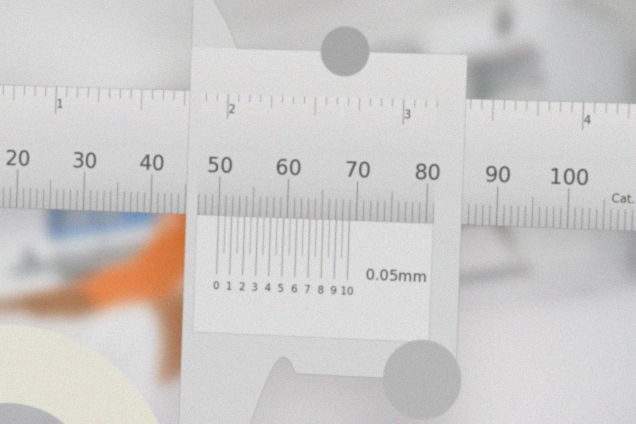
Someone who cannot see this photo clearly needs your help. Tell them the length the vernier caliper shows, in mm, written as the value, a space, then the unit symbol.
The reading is 50.0 mm
